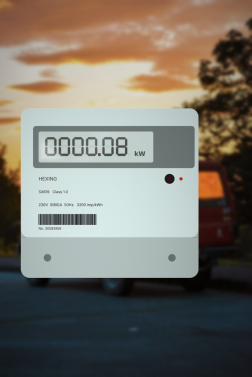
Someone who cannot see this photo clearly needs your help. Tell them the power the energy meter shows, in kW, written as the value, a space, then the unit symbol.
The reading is 0.08 kW
